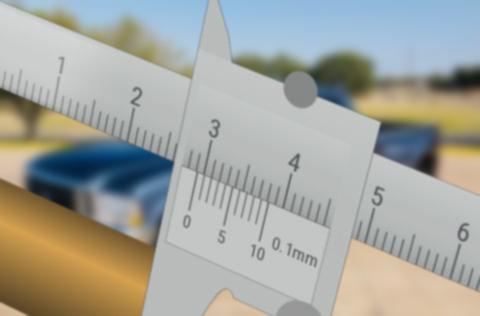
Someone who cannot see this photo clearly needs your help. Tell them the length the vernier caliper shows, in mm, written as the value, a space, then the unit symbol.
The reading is 29.2 mm
